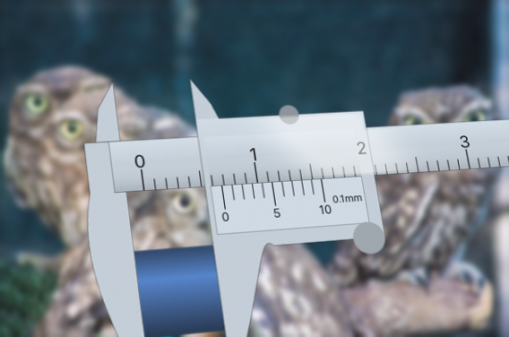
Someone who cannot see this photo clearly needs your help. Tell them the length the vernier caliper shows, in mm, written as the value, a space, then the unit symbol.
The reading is 6.8 mm
